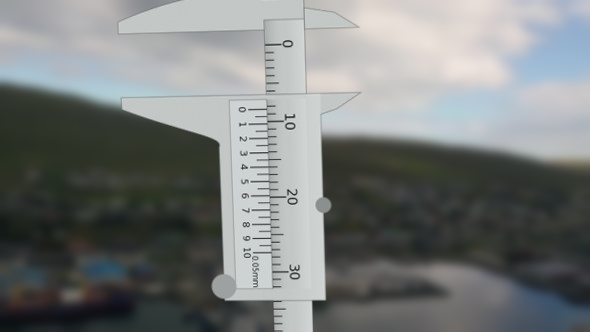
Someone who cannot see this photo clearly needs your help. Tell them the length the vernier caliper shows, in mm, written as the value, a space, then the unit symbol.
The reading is 8.4 mm
